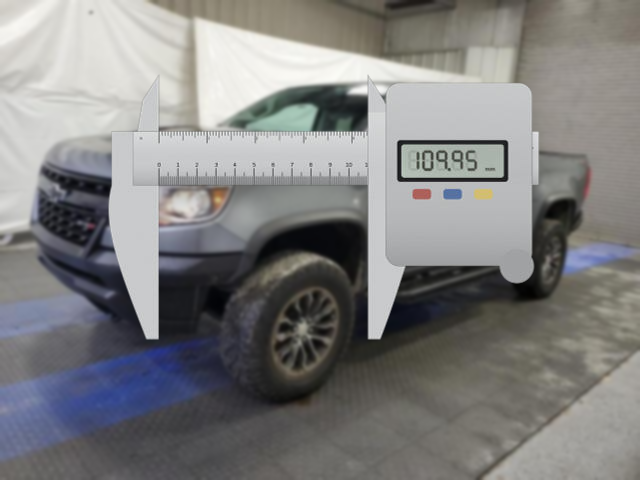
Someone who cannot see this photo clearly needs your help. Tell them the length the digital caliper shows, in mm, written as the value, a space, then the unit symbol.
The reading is 109.95 mm
